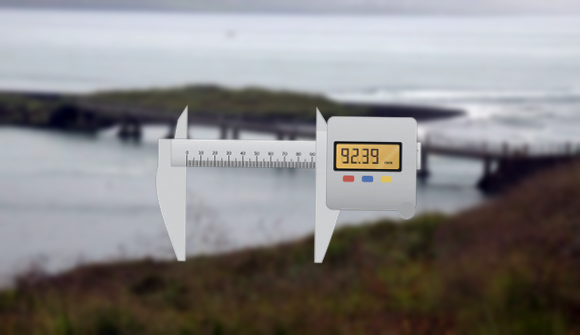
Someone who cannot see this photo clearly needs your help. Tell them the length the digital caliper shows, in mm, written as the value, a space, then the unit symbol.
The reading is 92.39 mm
